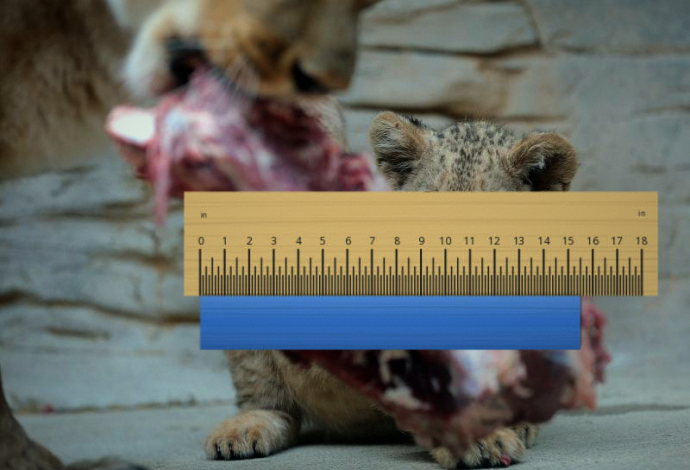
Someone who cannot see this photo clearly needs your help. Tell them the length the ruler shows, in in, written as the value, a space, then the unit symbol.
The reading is 15.5 in
